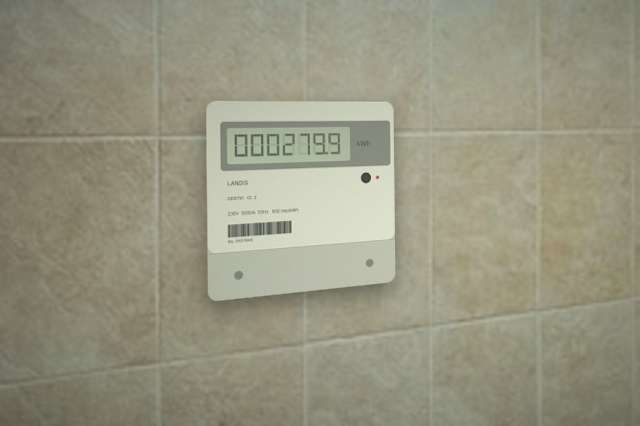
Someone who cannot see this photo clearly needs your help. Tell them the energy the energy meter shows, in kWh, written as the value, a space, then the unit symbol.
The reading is 279.9 kWh
